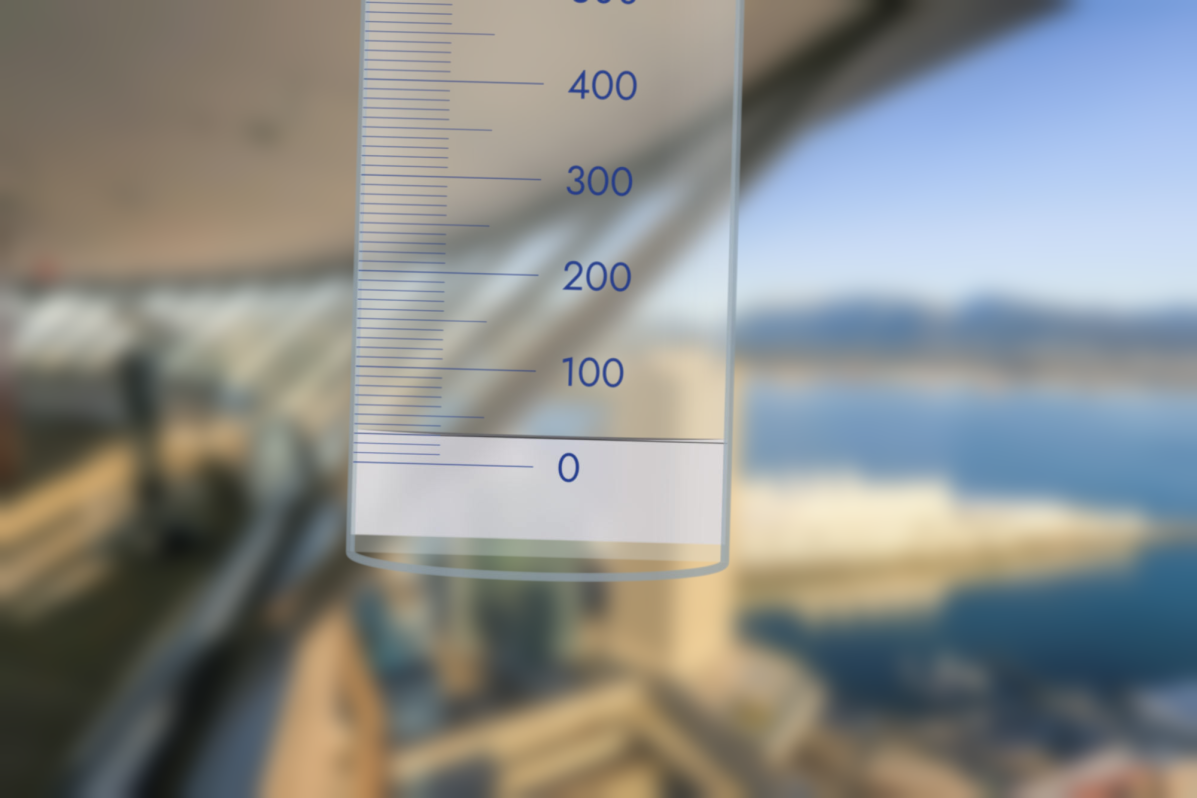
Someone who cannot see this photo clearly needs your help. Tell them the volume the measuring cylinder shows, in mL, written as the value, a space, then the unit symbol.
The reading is 30 mL
